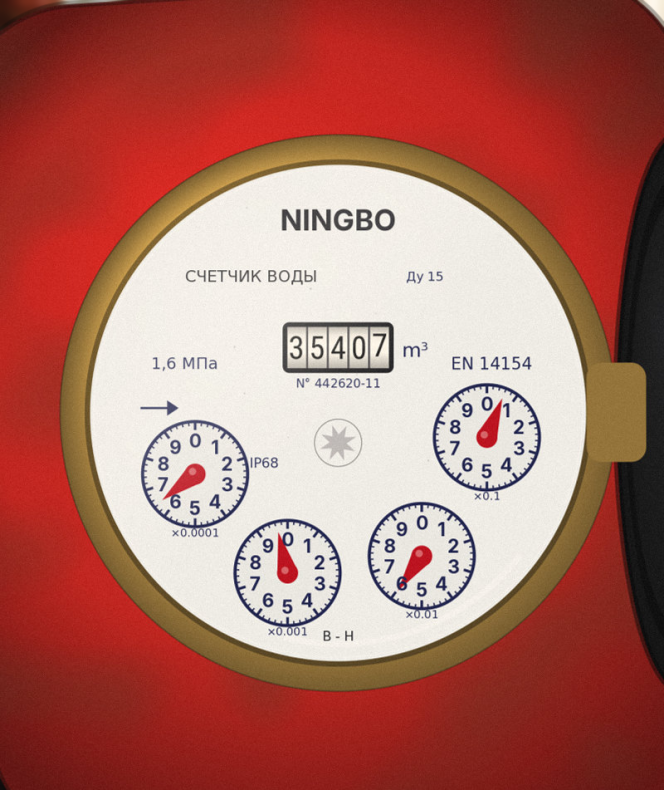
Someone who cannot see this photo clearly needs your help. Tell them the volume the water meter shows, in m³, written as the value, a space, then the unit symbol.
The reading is 35407.0596 m³
